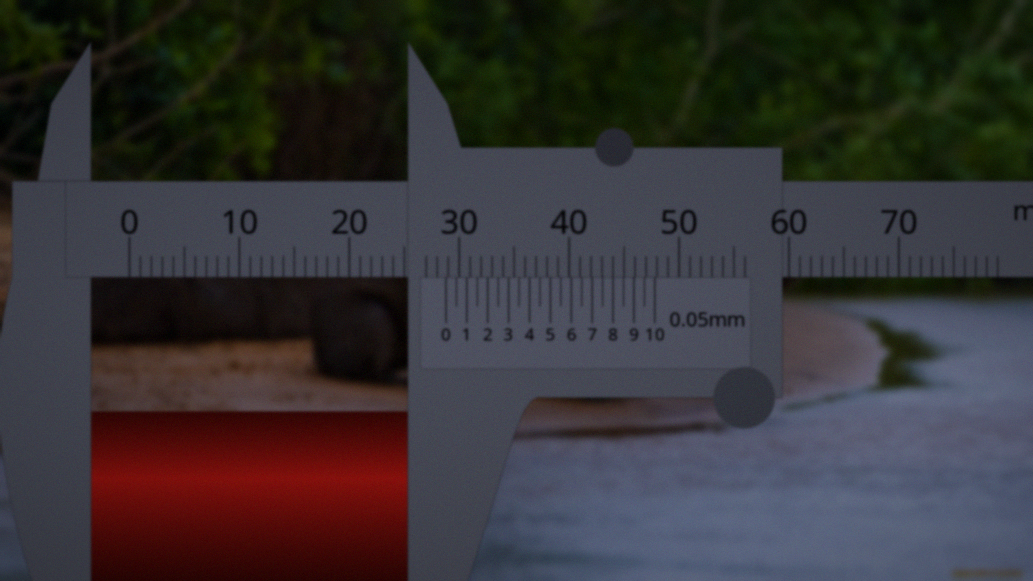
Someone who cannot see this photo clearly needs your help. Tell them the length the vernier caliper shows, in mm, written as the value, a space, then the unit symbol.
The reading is 28.8 mm
